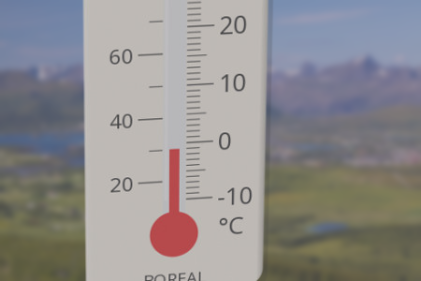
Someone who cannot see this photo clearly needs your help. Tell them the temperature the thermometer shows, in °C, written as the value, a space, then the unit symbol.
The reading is -1 °C
